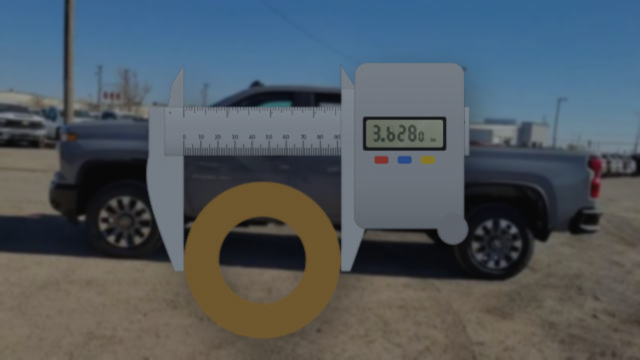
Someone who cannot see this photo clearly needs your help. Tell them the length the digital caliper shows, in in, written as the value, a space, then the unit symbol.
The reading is 3.6280 in
